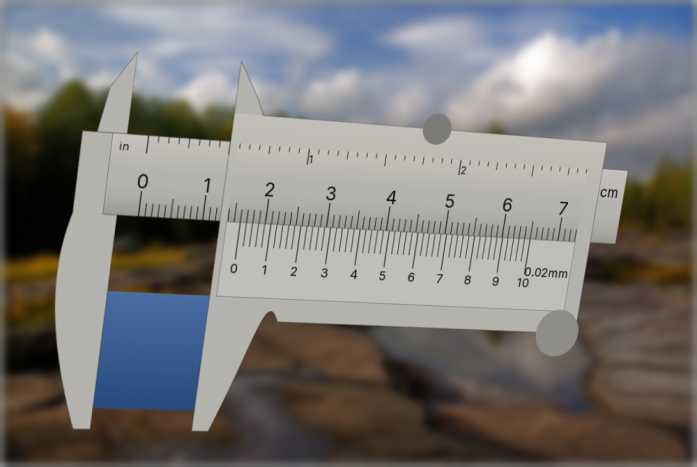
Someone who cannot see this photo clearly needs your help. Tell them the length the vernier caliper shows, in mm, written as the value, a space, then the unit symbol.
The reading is 16.0 mm
